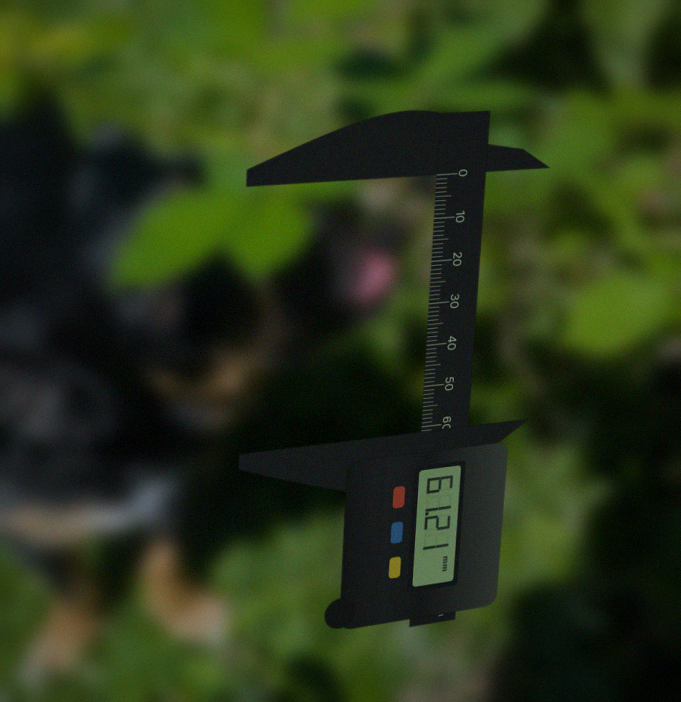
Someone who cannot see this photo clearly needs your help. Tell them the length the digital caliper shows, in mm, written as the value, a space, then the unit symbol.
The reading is 61.21 mm
